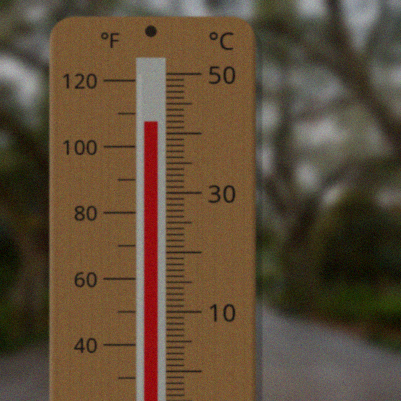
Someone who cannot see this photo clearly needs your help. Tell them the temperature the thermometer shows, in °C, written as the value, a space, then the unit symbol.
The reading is 42 °C
